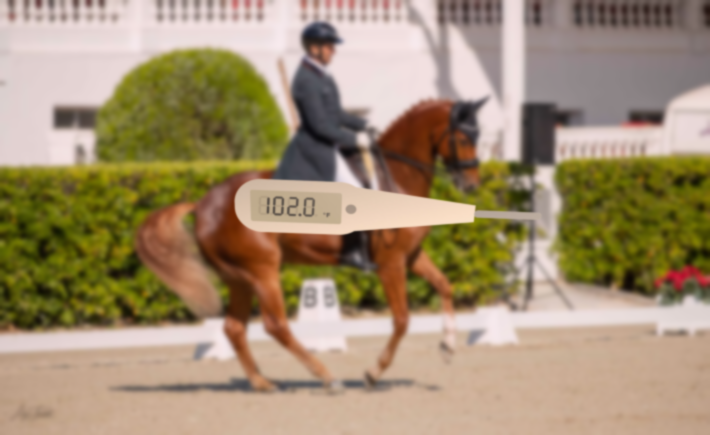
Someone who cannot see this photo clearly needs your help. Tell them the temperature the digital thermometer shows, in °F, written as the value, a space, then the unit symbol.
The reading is 102.0 °F
